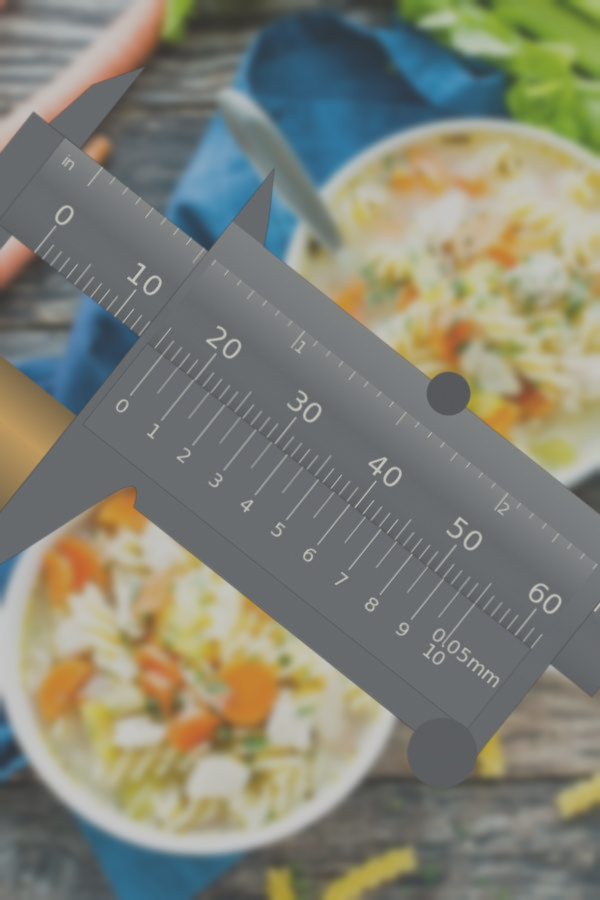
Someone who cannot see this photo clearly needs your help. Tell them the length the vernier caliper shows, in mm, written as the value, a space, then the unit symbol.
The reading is 16.0 mm
